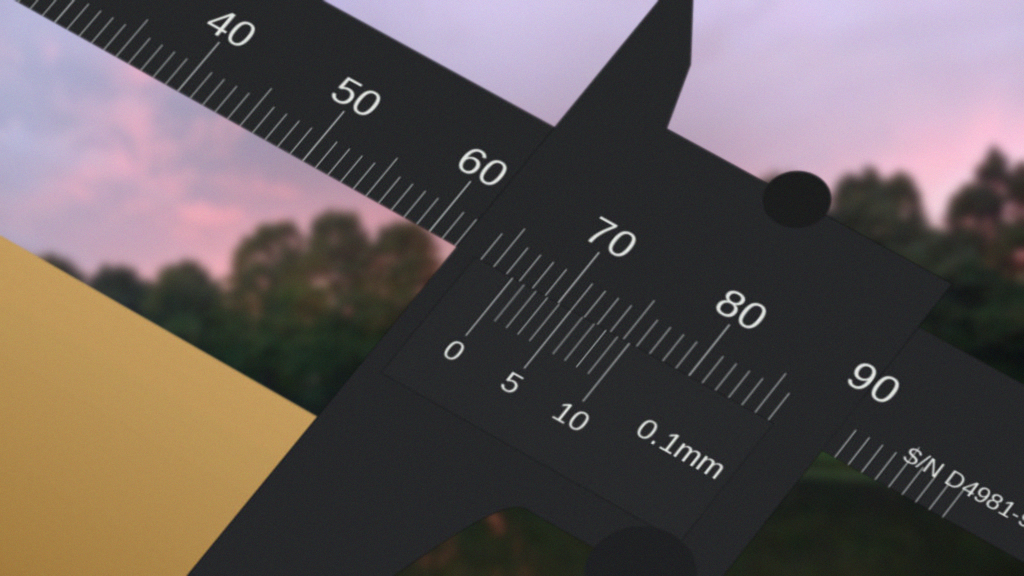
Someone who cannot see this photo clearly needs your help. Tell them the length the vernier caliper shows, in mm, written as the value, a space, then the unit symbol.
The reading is 66.5 mm
